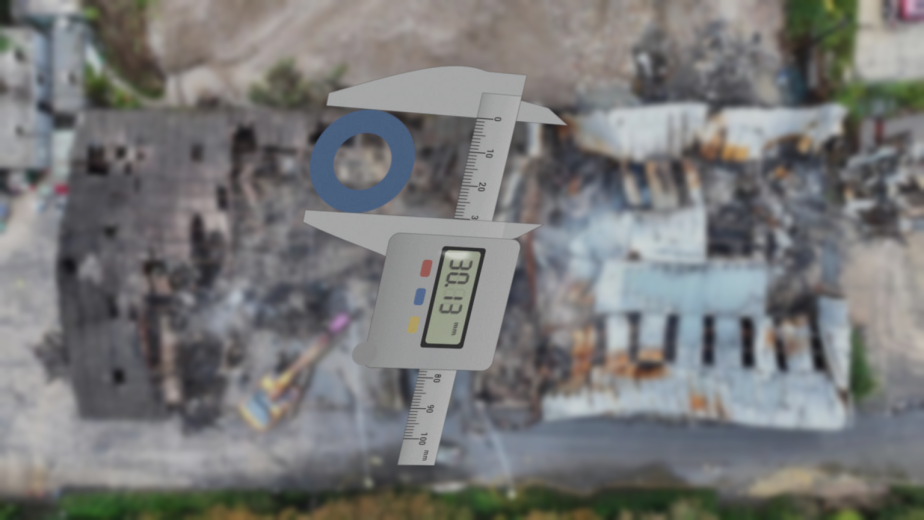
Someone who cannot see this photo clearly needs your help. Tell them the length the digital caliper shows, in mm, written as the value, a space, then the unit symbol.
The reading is 30.13 mm
